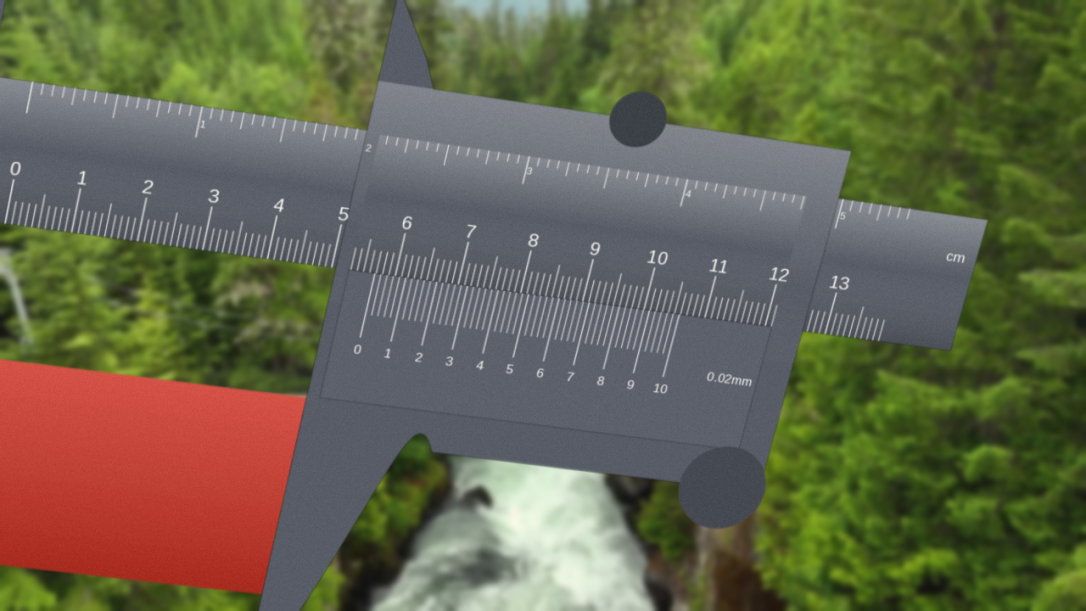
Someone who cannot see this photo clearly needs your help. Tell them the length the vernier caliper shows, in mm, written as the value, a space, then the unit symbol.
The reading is 56.8 mm
